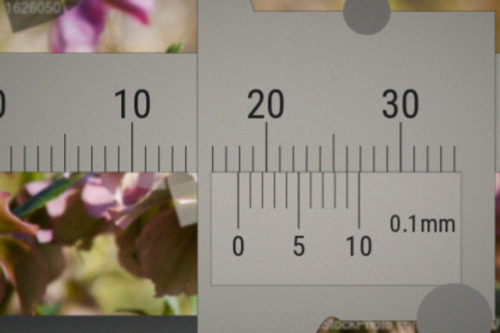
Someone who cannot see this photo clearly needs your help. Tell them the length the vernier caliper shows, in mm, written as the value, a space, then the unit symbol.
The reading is 17.9 mm
